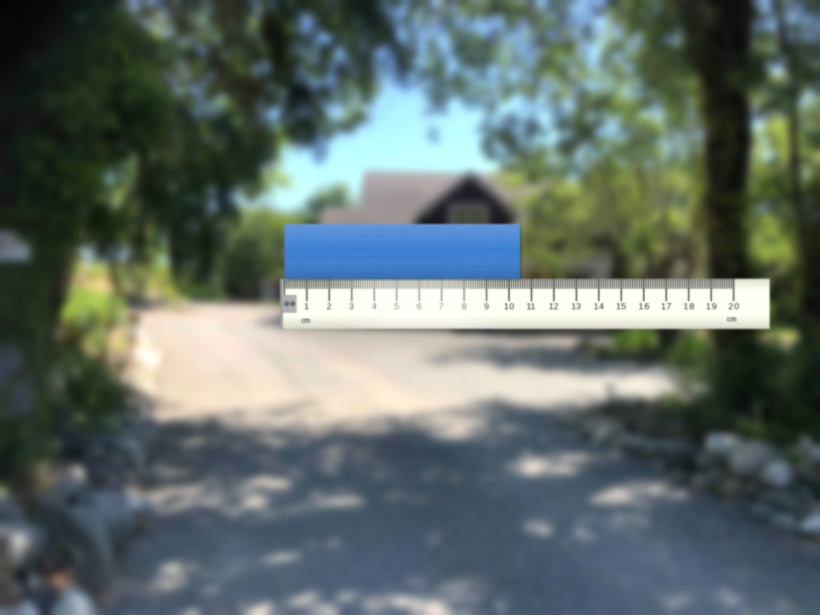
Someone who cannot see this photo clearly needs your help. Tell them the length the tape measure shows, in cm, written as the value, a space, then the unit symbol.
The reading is 10.5 cm
